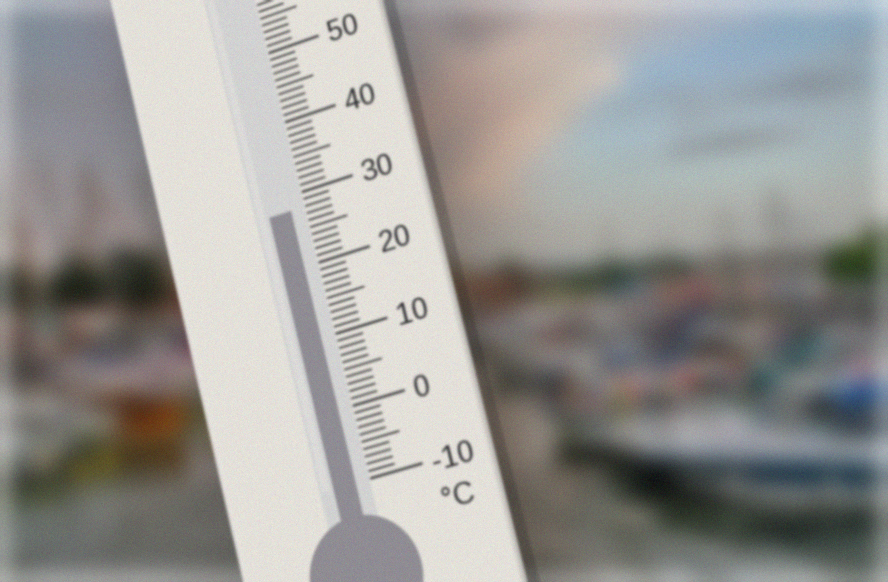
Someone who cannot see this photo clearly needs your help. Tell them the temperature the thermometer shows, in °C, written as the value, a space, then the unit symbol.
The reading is 28 °C
